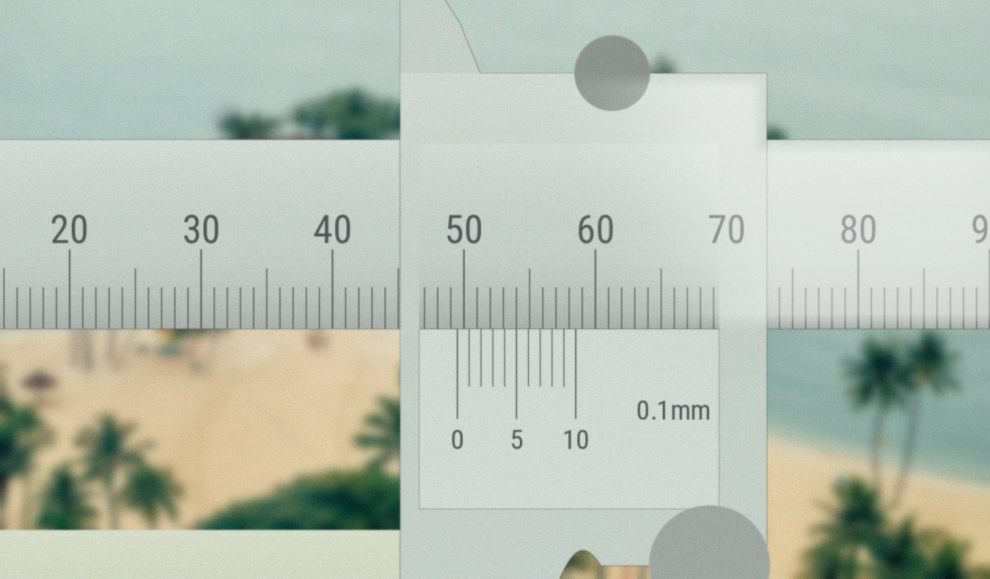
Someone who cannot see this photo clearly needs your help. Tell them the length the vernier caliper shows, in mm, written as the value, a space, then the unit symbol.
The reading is 49.5 mm
